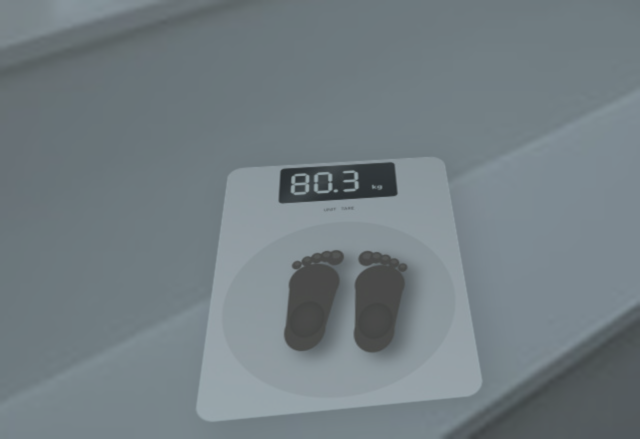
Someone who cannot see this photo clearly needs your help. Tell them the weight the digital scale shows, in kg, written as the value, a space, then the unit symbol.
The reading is 80.3 kg
